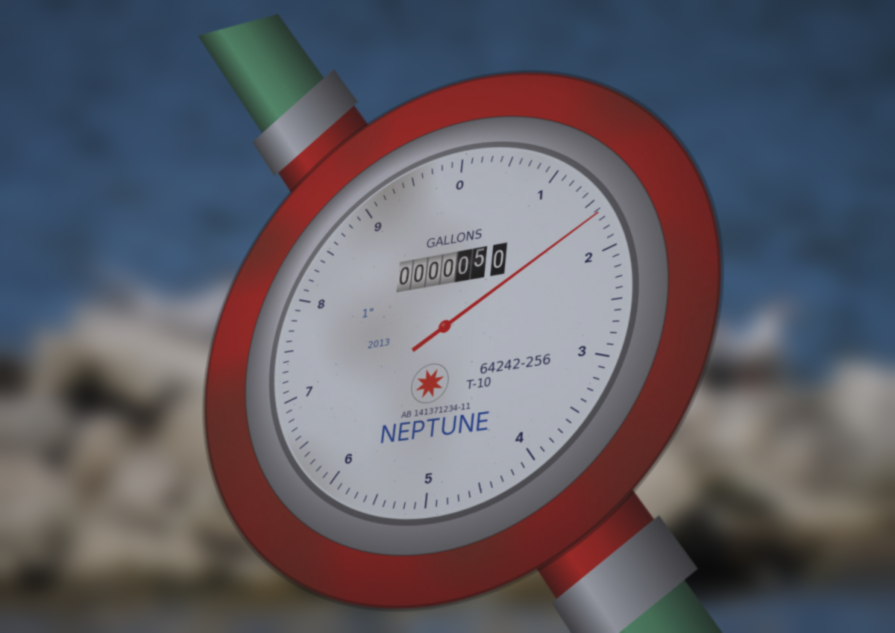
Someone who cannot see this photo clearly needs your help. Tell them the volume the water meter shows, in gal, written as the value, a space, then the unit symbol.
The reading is 51.6 gal
